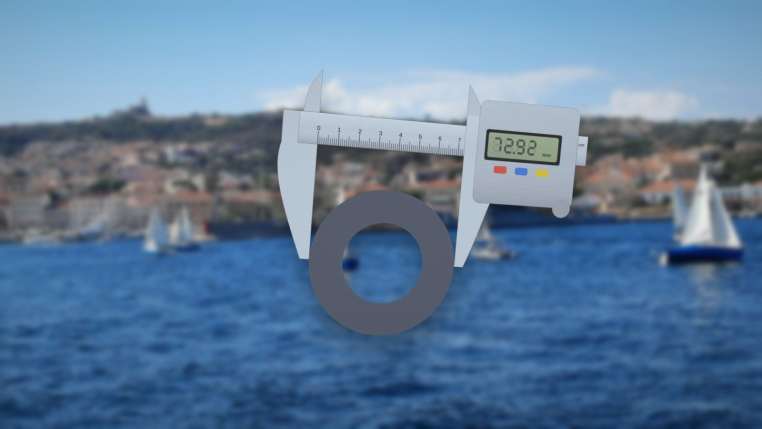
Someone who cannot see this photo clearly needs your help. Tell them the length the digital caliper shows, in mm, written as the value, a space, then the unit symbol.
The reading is 72.92 mm
